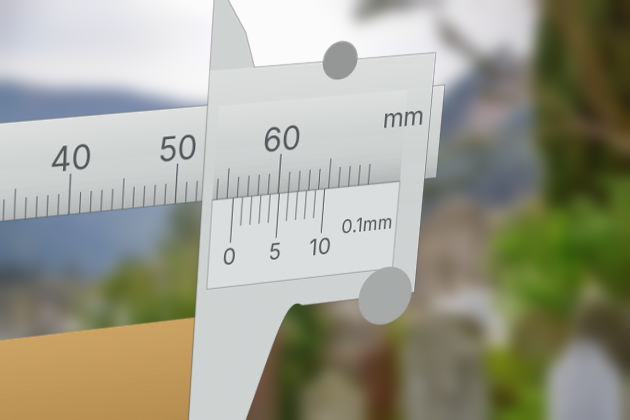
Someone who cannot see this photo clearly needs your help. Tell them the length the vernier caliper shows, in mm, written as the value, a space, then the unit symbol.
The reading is 55.6 mm
